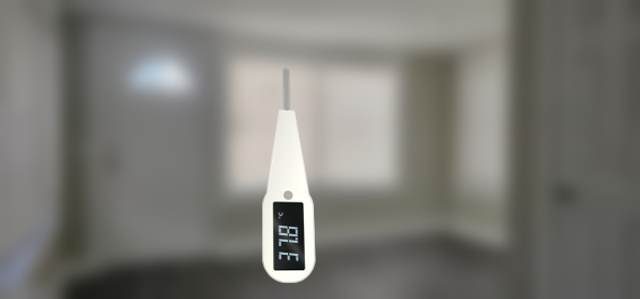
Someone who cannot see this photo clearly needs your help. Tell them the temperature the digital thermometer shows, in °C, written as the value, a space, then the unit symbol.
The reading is 37.8 °C
